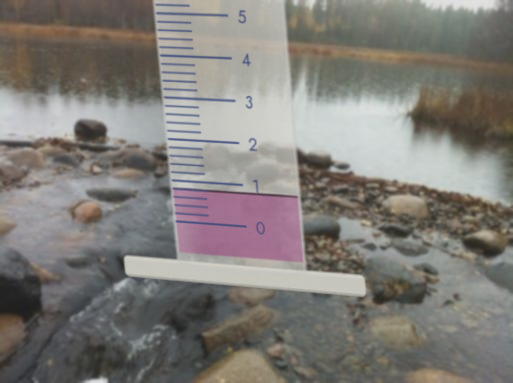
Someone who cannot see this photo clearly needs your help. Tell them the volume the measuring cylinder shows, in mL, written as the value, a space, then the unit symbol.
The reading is 0.8 mL
